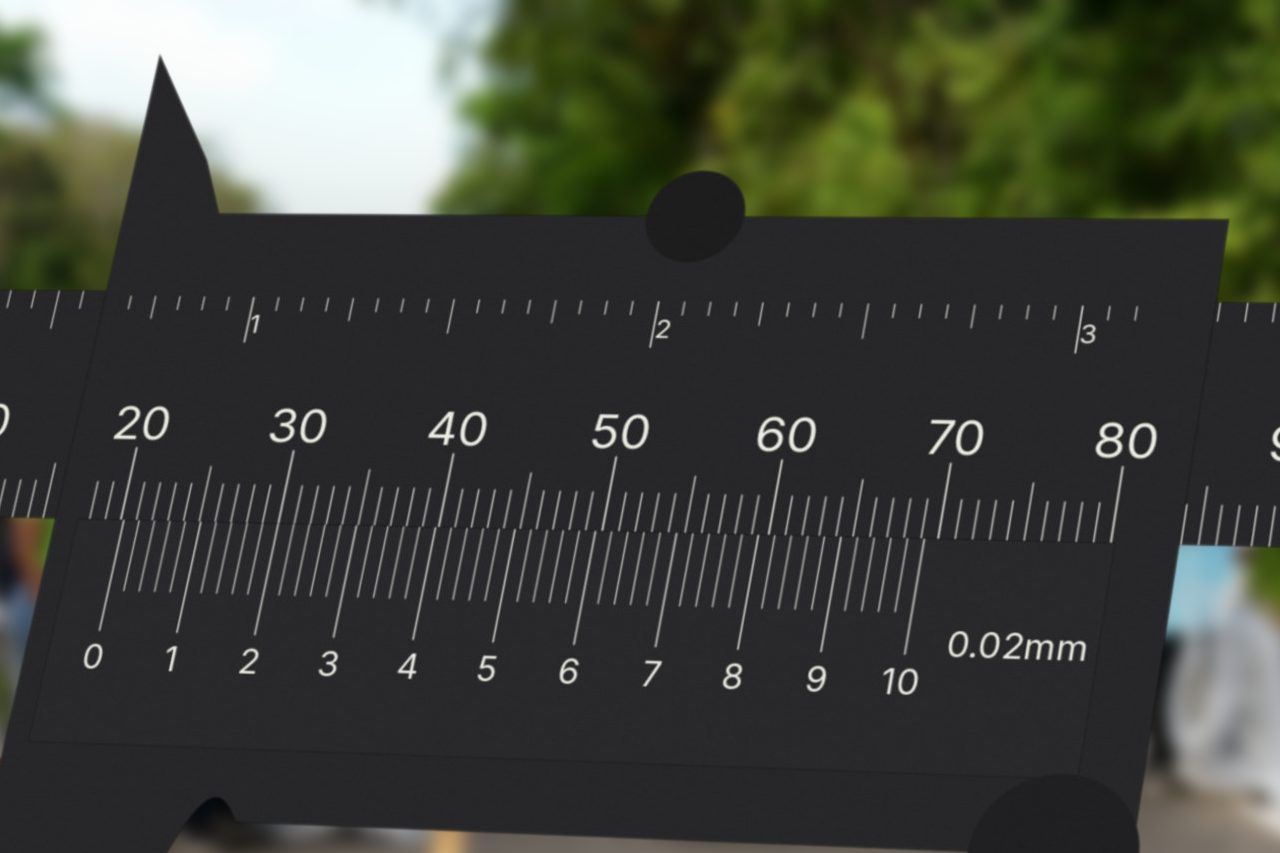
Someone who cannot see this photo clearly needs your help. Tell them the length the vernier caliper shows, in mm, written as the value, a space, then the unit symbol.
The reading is 20.2 mm
